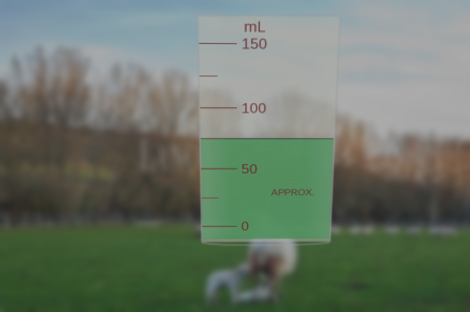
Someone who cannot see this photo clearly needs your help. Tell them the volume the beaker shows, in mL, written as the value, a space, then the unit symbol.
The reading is 75 mL
